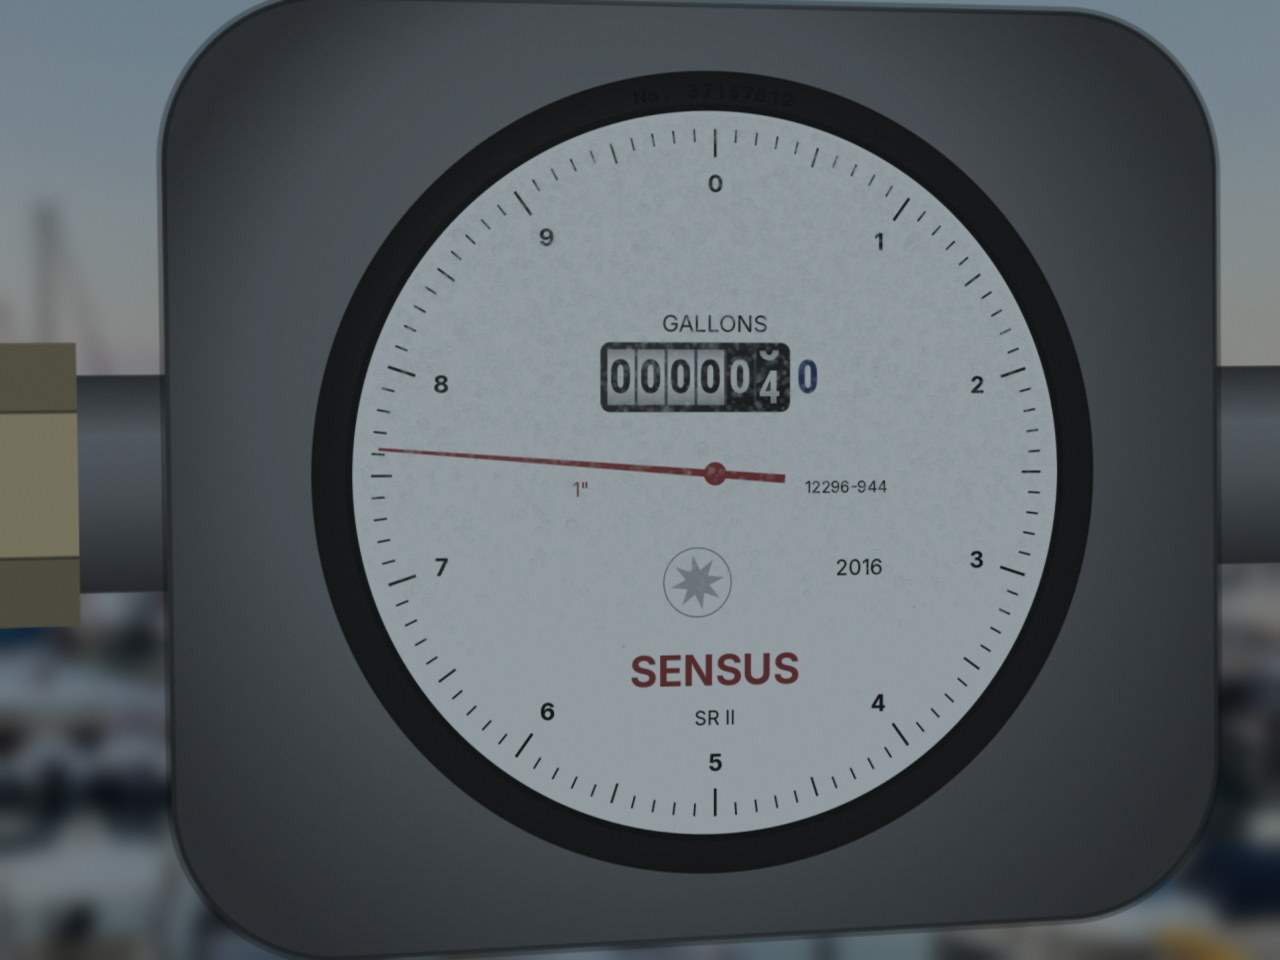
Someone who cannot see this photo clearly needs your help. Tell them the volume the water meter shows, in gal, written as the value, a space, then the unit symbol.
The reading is 37.6 gal
